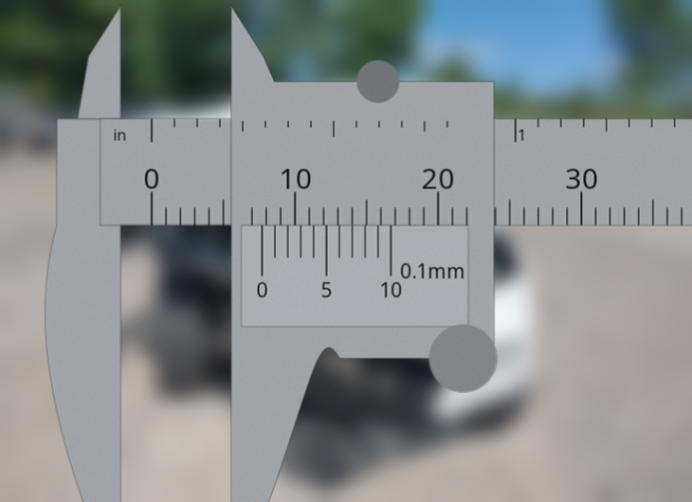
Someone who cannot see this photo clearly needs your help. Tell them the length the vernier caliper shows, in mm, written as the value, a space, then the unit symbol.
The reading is 7.7 mm
